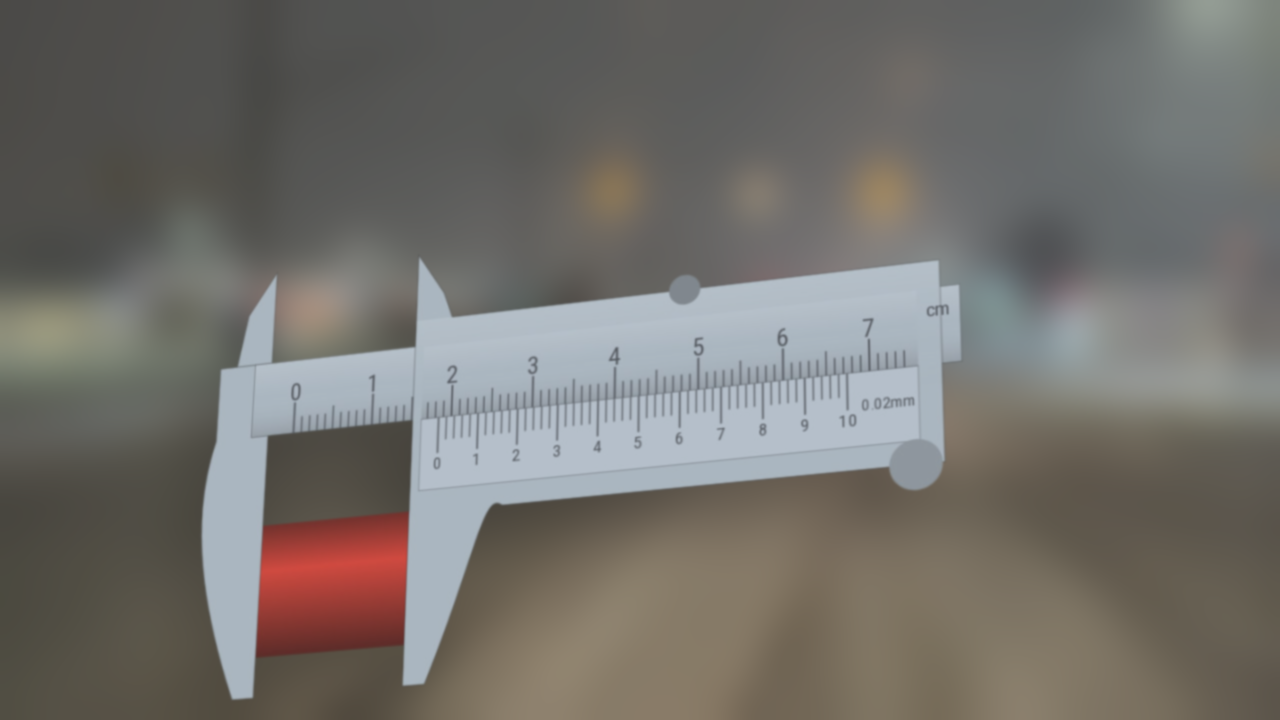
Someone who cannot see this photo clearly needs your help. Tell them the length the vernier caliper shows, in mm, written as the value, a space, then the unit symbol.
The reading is 18.4 mm
